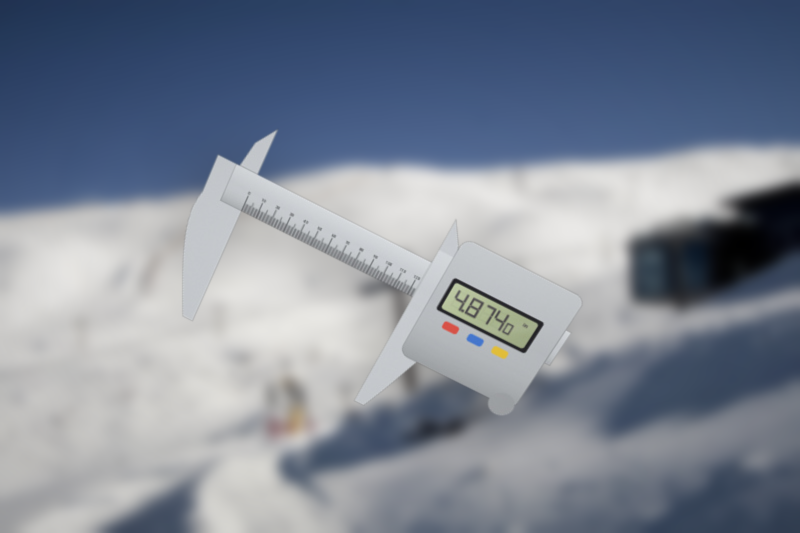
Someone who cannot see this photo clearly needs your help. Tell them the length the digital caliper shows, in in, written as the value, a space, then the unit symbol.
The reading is 4.8740 in
